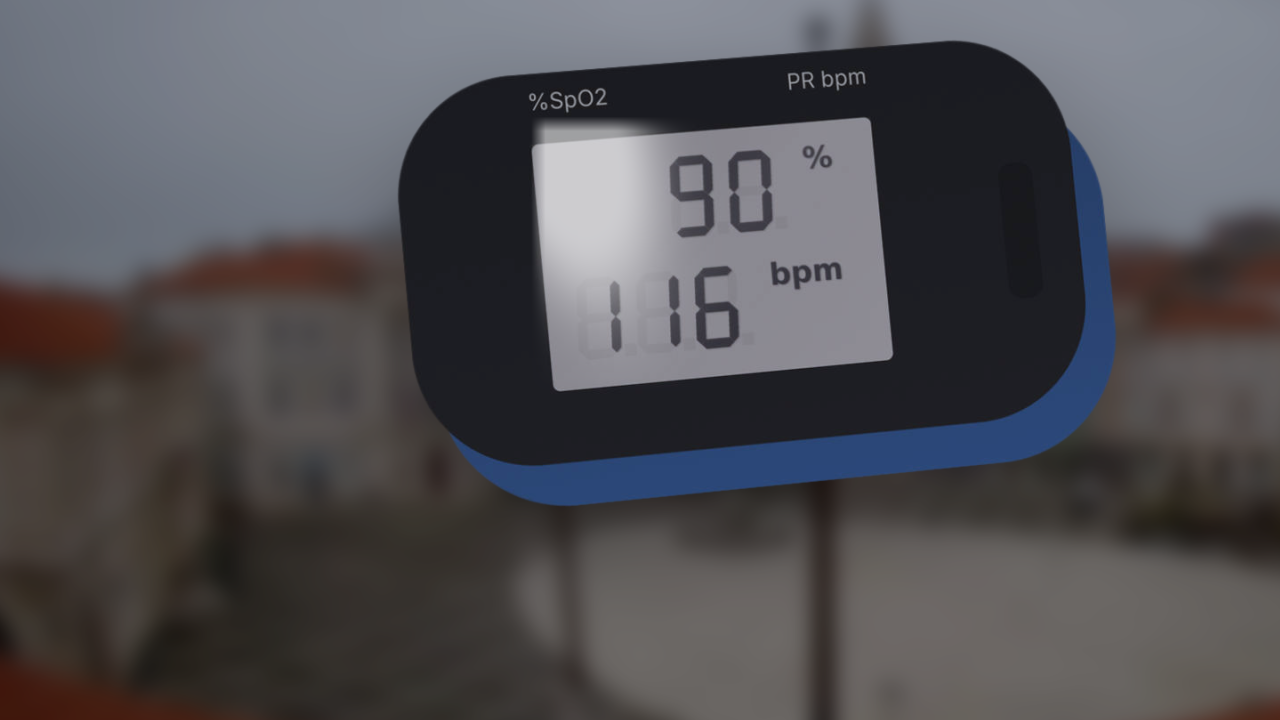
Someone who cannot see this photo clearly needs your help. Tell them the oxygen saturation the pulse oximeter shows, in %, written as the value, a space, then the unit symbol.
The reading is 90 %
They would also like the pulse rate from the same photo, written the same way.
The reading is 116 bpm
